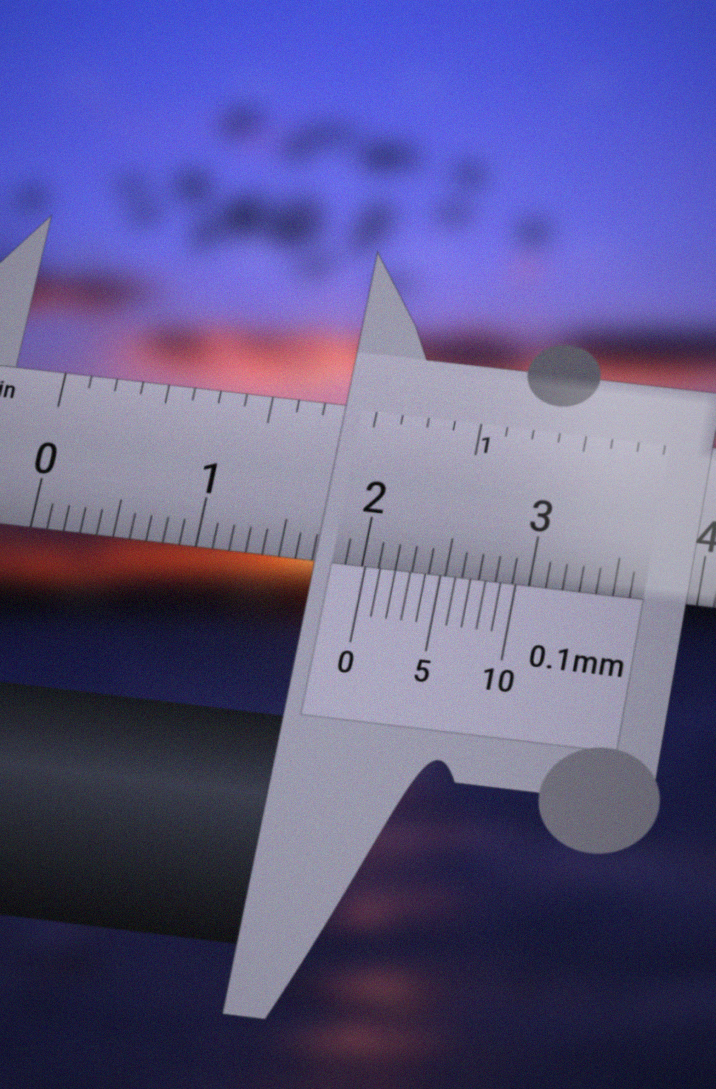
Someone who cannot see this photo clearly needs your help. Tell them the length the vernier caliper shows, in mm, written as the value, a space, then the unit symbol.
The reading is 20.2 mm
